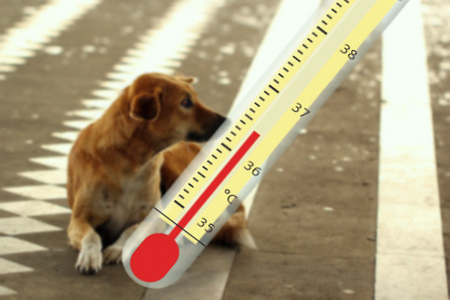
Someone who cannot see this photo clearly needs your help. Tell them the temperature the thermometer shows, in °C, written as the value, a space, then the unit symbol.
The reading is 36.4 °C
